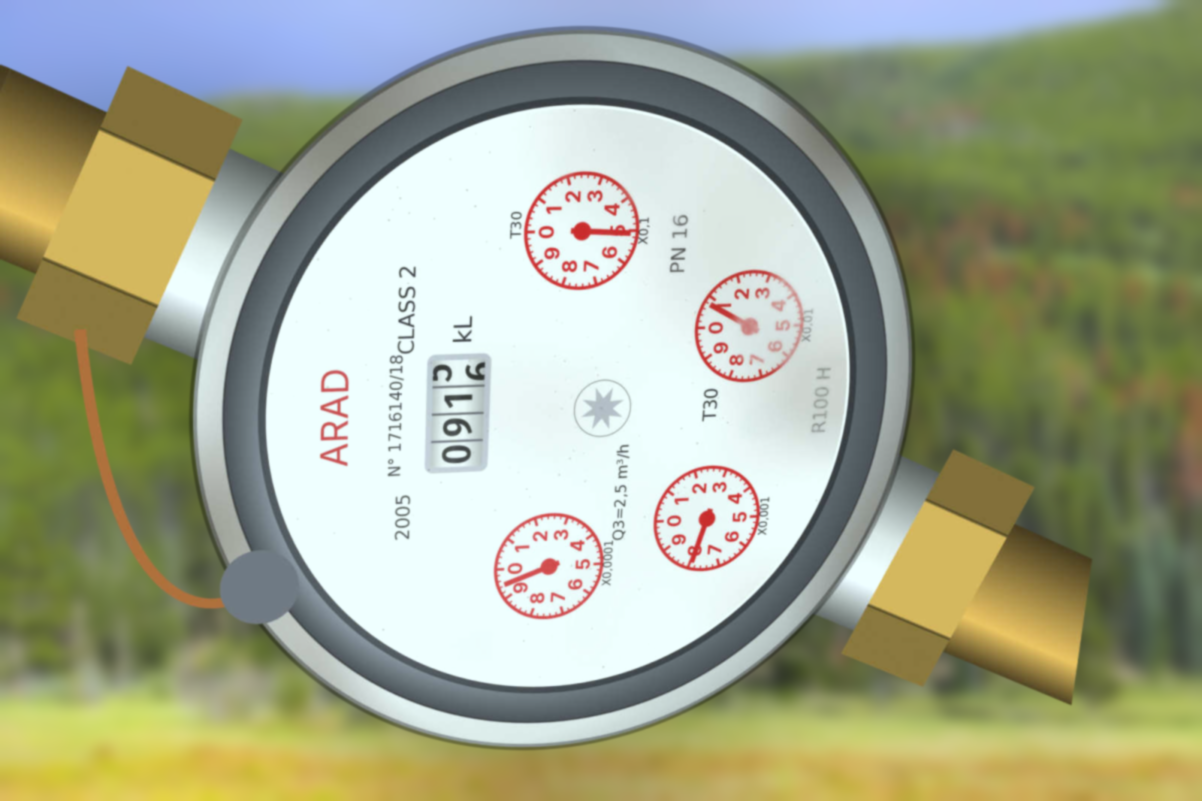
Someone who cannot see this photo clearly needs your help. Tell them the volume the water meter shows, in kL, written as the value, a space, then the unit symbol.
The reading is 915.5079 kL
